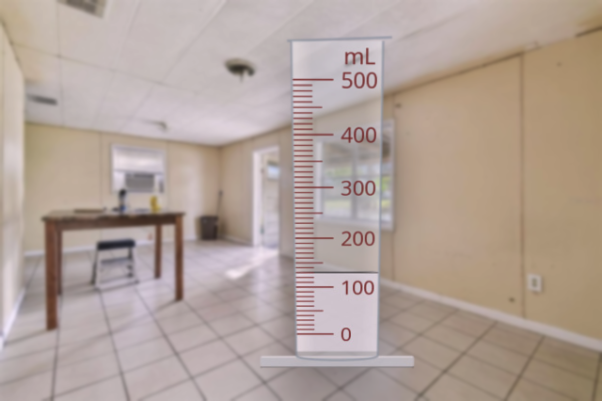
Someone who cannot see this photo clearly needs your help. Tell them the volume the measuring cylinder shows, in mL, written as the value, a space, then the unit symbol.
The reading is 130 mL
